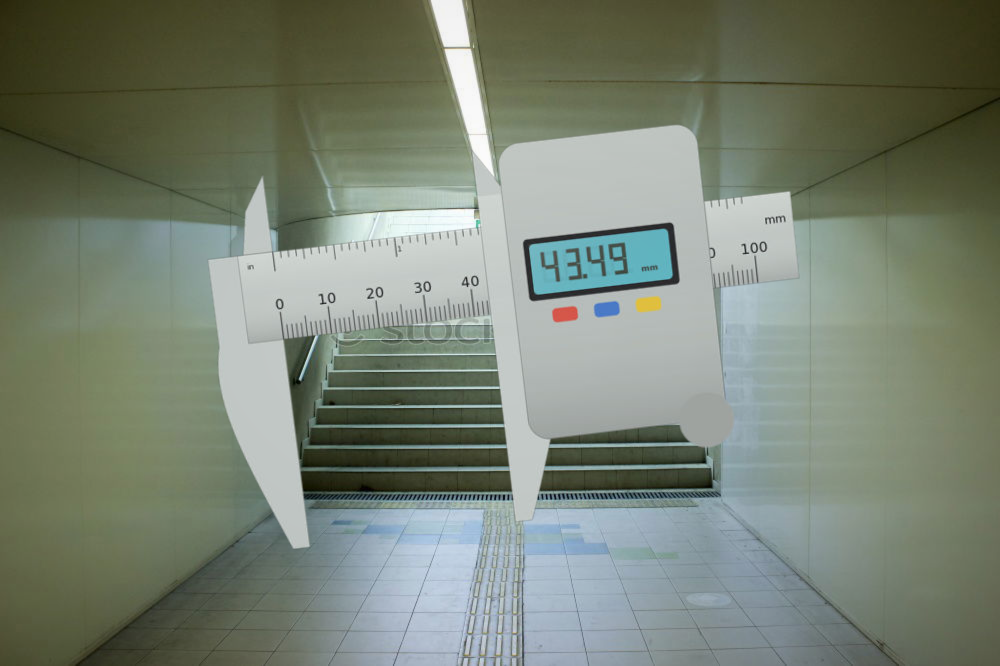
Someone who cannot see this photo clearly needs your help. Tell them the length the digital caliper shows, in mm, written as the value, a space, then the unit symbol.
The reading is 43.49 mm
